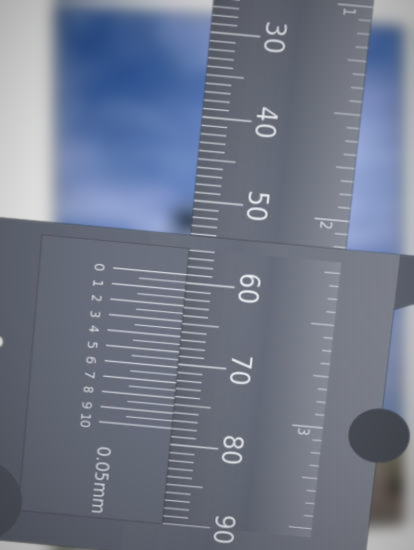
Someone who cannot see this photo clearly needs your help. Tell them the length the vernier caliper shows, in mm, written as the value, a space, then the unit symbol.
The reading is 59.0 mm
